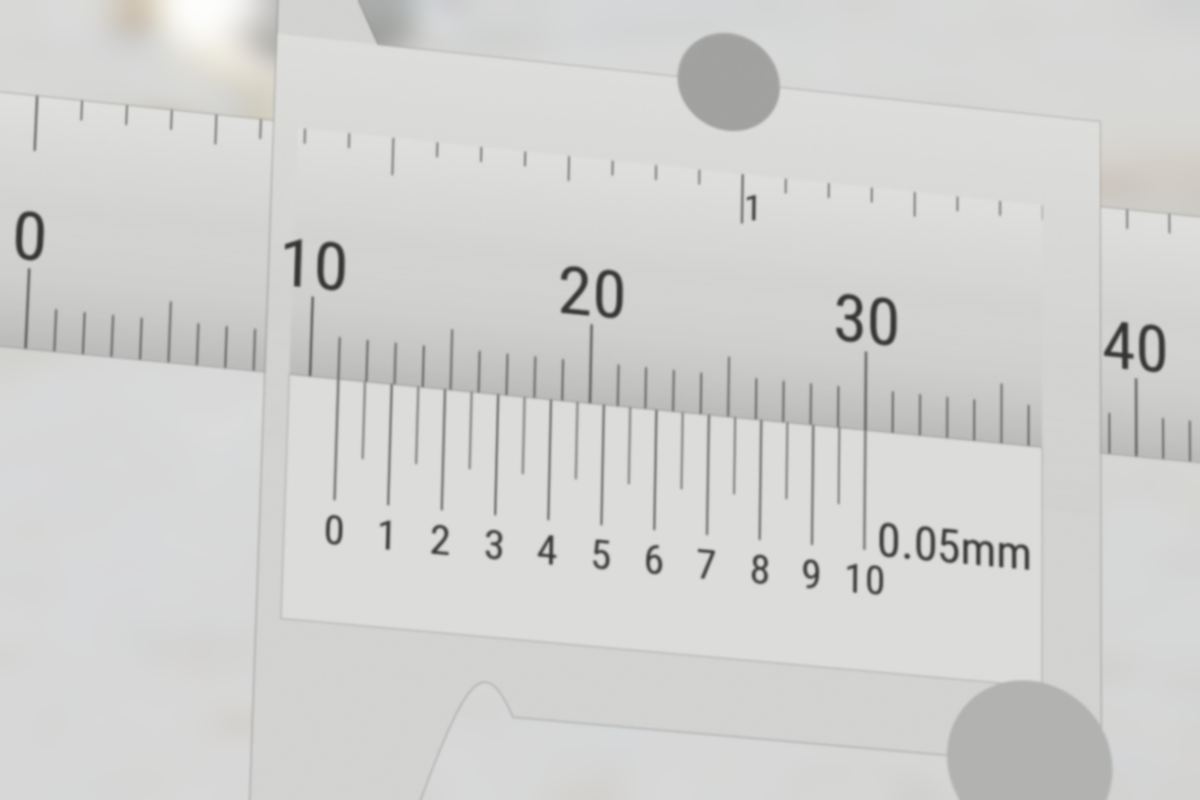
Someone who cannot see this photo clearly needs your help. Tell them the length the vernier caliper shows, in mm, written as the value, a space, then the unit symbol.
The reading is 11.0 mm
